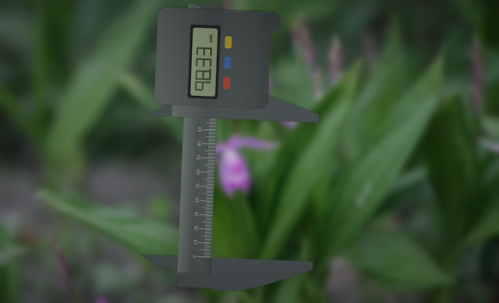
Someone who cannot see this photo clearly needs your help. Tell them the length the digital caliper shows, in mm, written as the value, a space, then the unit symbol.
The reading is 98.33 mm
